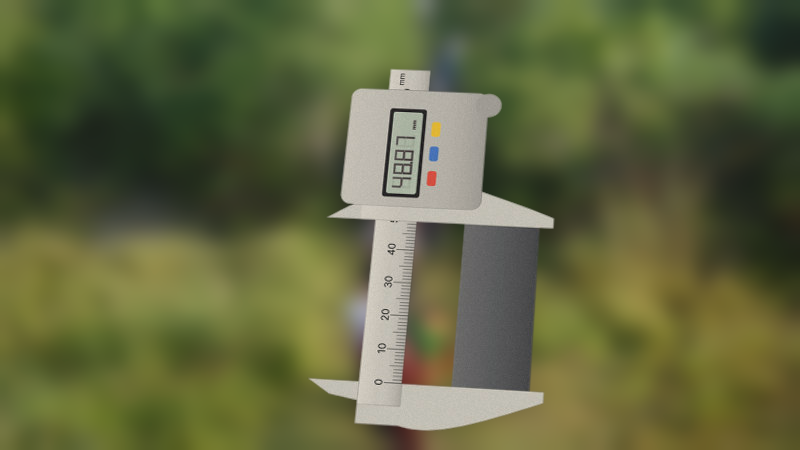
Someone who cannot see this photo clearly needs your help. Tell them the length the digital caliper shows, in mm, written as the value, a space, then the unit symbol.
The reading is 48.87 mm
